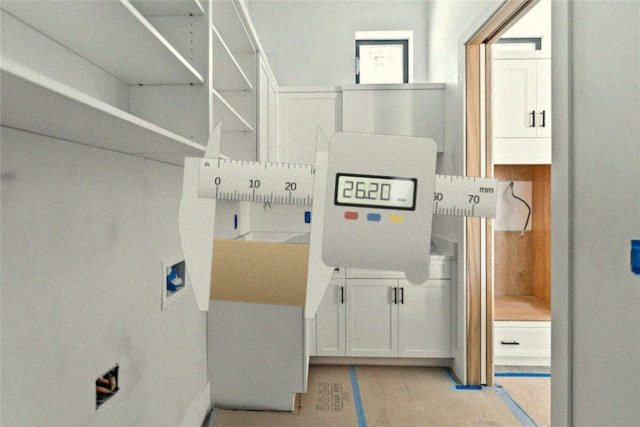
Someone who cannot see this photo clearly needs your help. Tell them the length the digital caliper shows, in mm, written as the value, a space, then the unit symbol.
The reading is 26.20 mm
